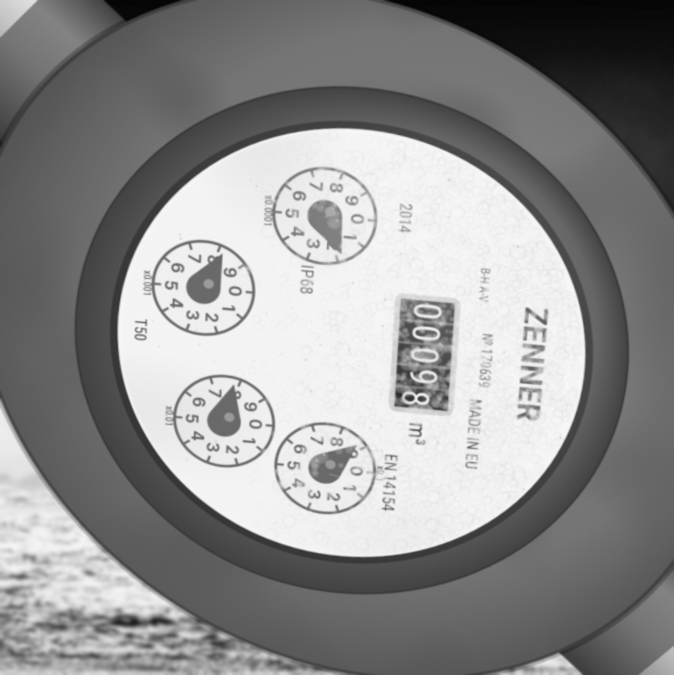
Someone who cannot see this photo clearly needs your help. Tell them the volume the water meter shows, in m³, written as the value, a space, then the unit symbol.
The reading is 97.8781 m³
